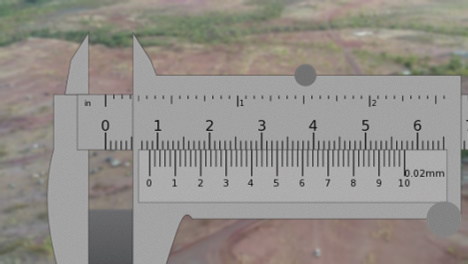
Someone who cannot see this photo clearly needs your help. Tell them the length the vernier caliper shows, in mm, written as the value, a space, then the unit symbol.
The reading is 8.5 mm
